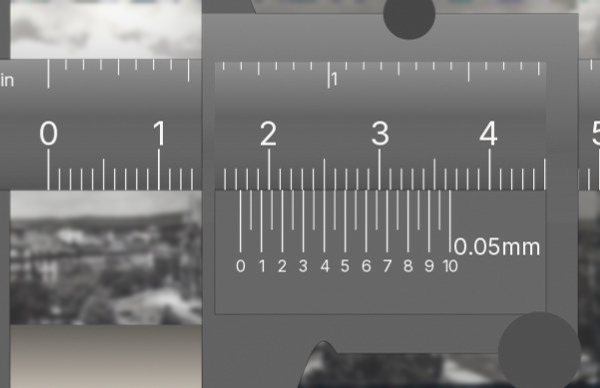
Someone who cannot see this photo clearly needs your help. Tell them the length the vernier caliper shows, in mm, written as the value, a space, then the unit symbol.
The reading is 17.4 mm
